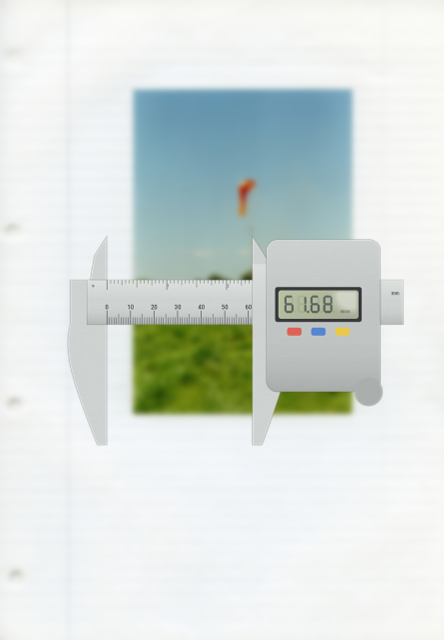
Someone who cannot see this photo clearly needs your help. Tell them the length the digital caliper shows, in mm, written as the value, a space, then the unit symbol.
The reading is 61.68 mm
